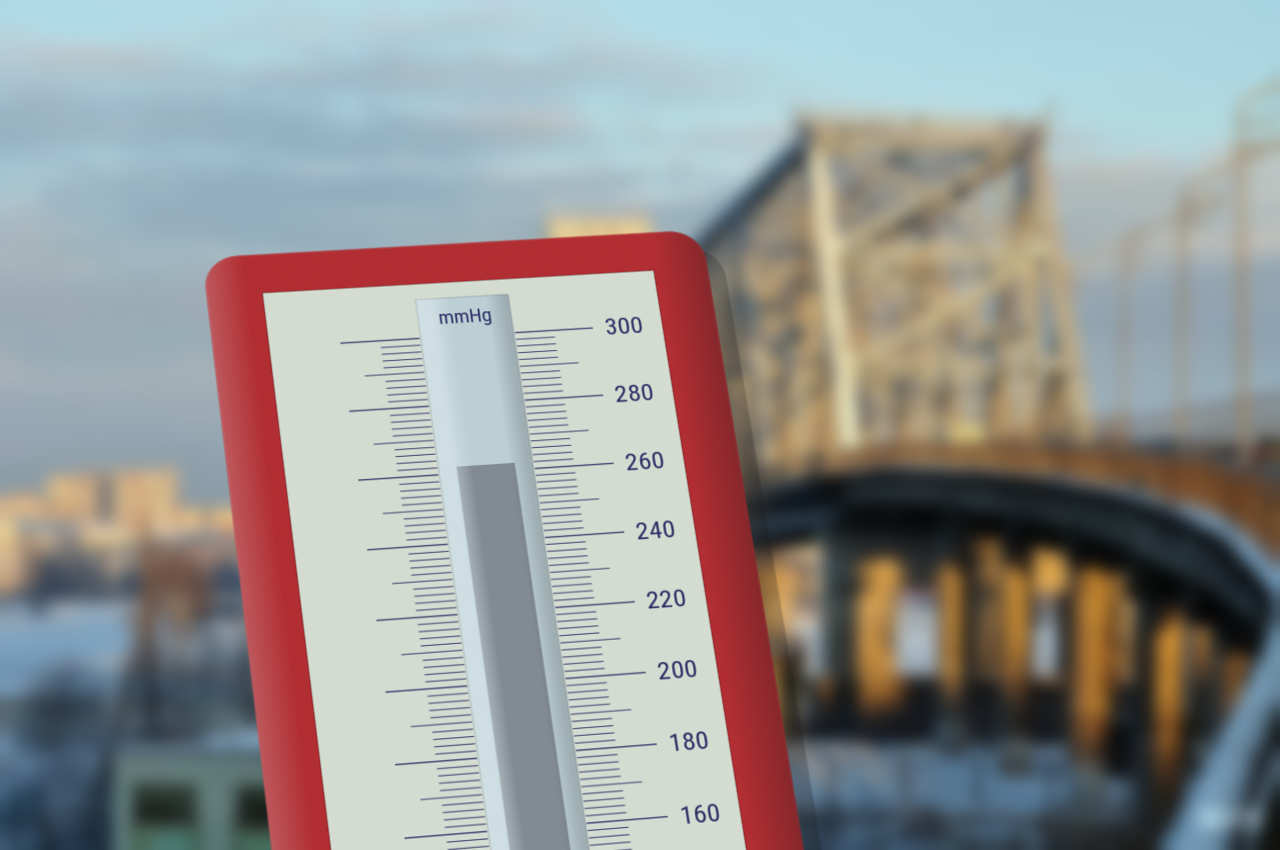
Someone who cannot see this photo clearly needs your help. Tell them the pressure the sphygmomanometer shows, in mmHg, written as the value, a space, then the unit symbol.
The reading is 262 mmHg
